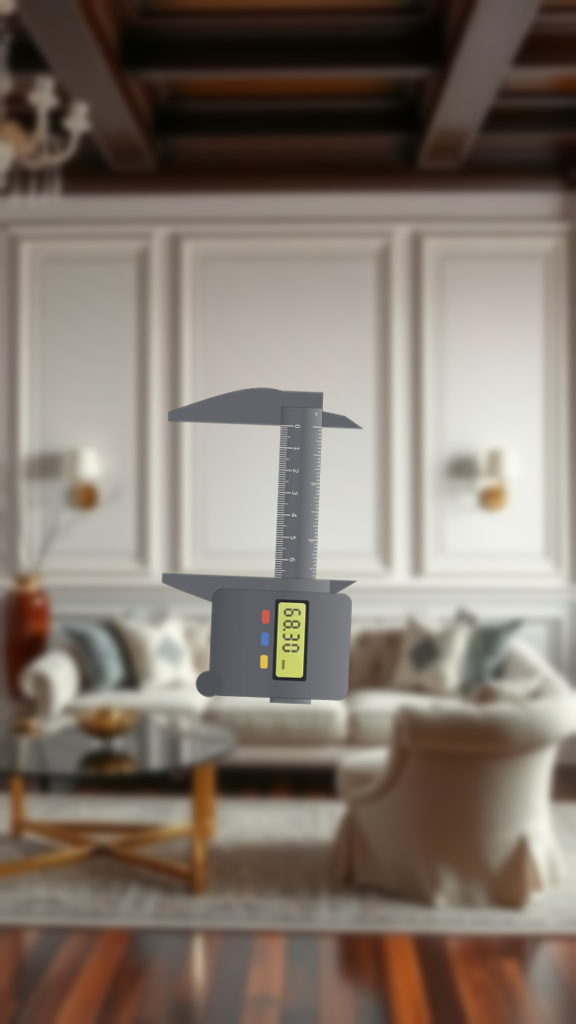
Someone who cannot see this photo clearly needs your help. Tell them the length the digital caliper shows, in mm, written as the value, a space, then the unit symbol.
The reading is 68.30 mm
